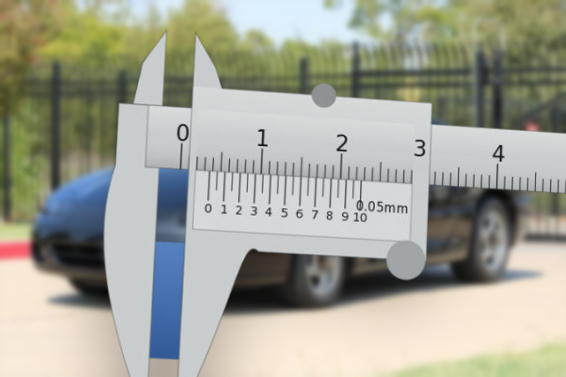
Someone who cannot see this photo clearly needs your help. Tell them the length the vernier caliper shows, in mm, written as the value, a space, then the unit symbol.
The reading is 3.6 mm
